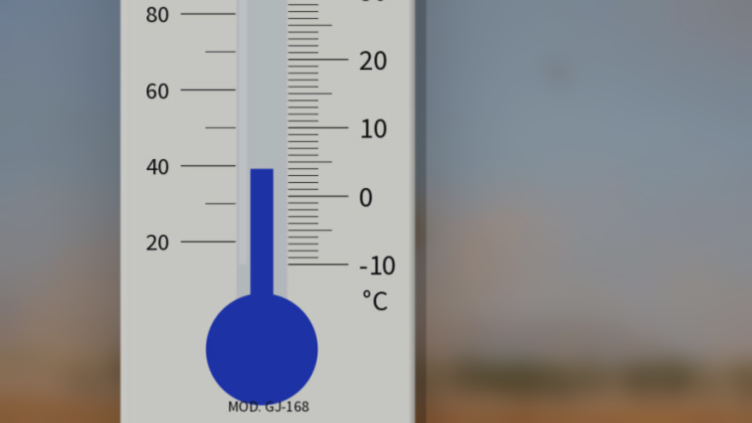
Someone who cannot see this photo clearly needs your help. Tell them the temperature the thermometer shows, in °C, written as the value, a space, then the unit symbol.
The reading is 4 °C
